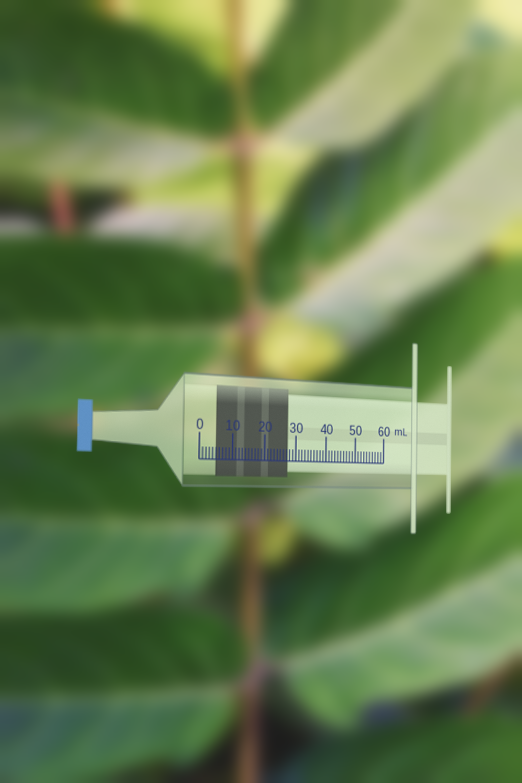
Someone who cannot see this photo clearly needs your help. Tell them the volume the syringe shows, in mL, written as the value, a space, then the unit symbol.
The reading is 5 mL
